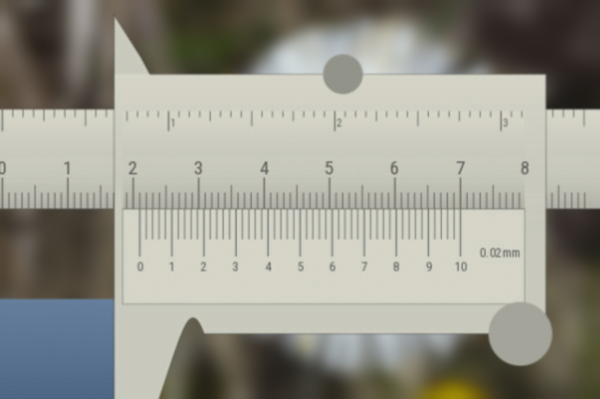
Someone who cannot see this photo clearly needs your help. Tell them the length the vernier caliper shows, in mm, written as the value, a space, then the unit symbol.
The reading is 21.0 mm
